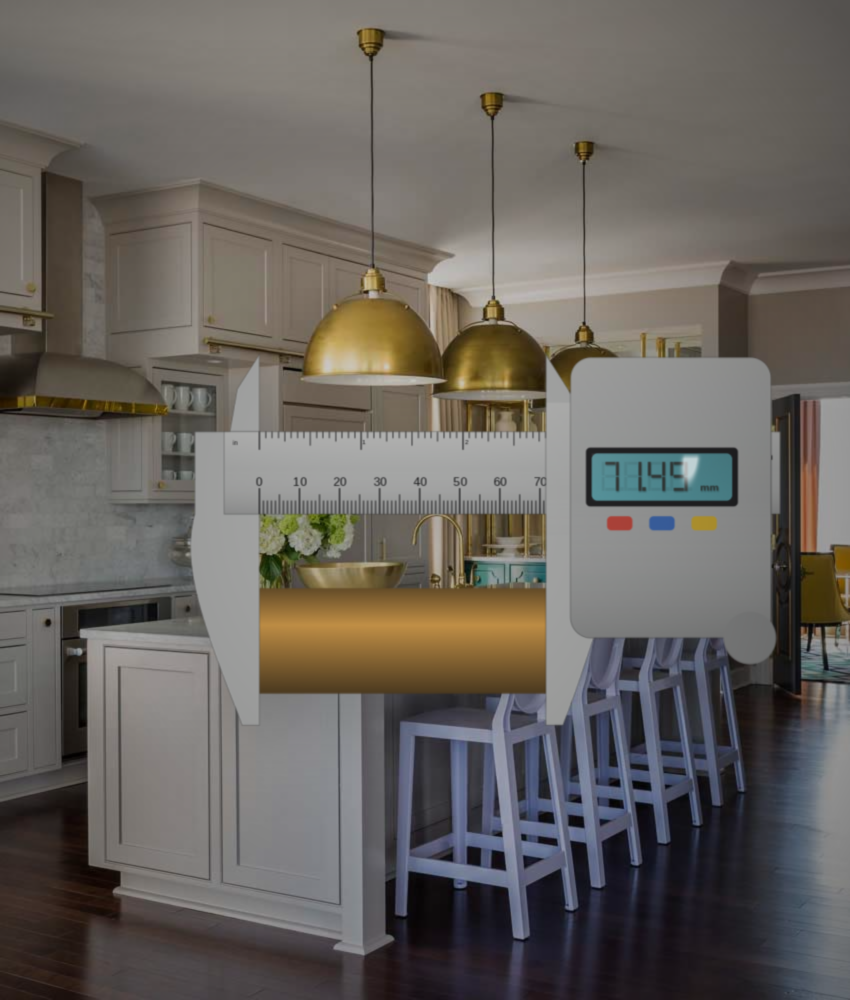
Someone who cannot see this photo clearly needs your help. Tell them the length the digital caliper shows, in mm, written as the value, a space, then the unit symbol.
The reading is 71.49 mm
